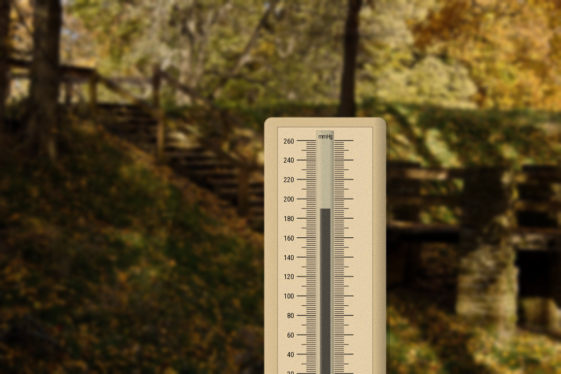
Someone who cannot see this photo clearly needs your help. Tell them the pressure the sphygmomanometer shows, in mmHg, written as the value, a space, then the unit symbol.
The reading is 190 mmHg
